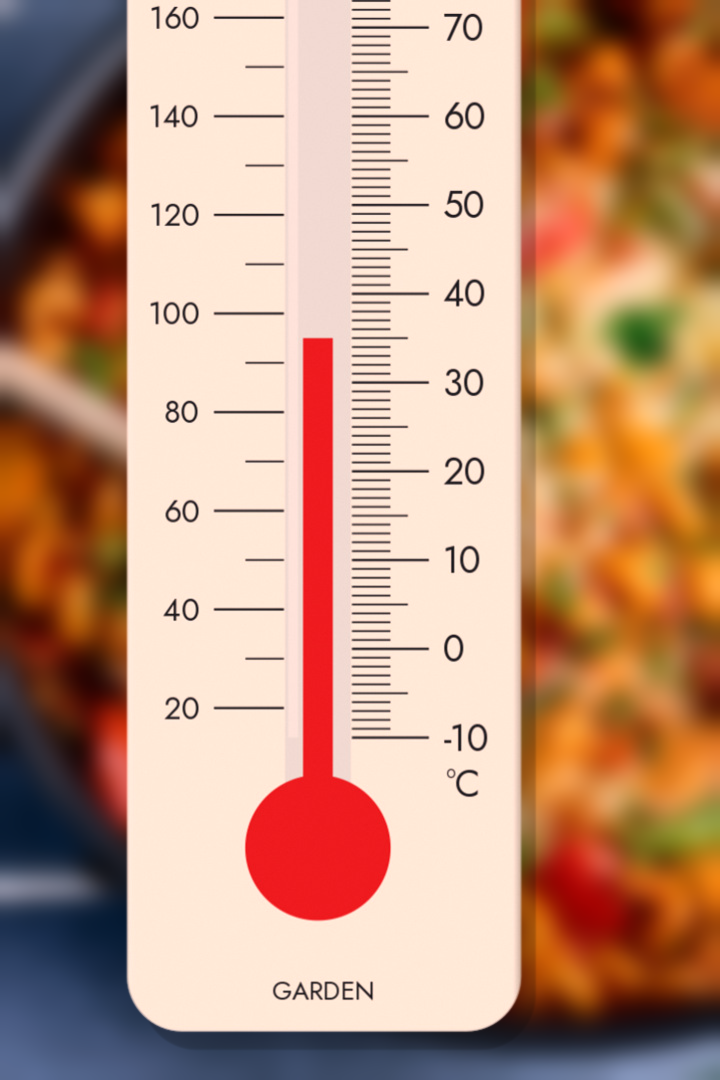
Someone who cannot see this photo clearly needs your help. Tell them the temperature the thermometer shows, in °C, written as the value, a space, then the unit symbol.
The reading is 35 °C
